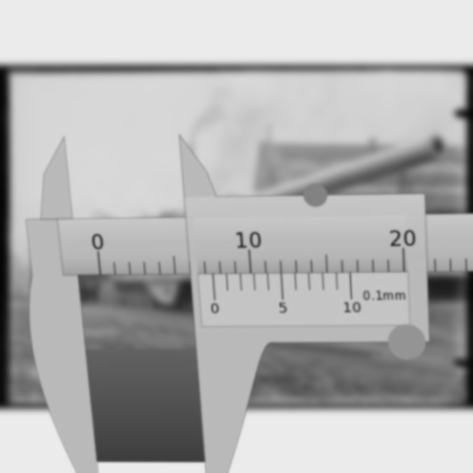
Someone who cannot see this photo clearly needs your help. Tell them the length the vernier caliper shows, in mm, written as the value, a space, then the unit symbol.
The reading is 7.5 mm
